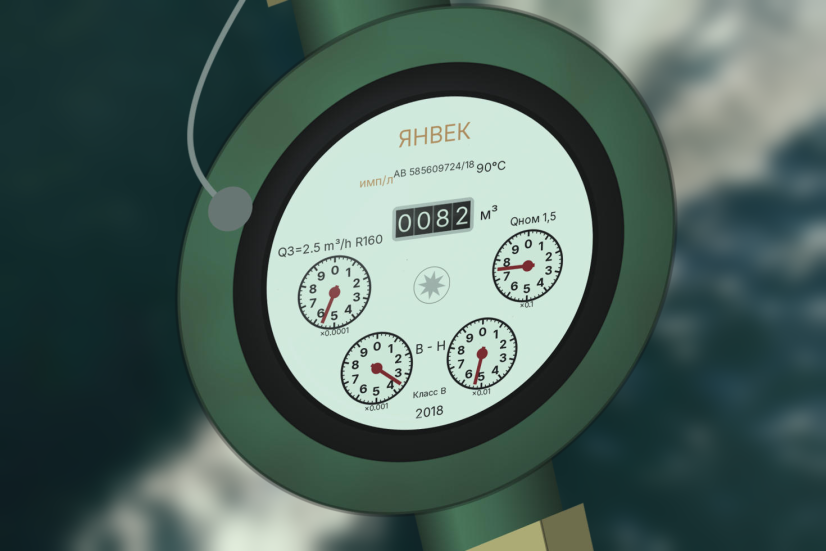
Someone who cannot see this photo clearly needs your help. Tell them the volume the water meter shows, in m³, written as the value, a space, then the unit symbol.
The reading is 82.7535 m³
